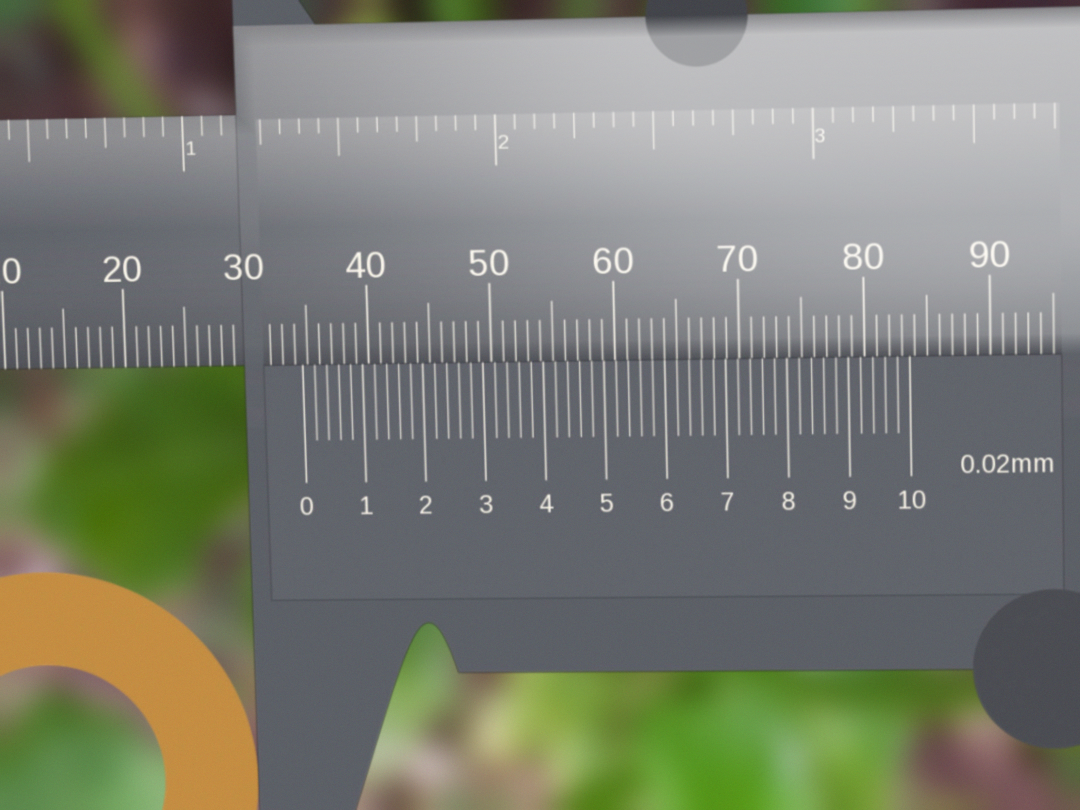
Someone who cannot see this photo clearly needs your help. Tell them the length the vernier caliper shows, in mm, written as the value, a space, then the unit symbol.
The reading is 34.6 mm
